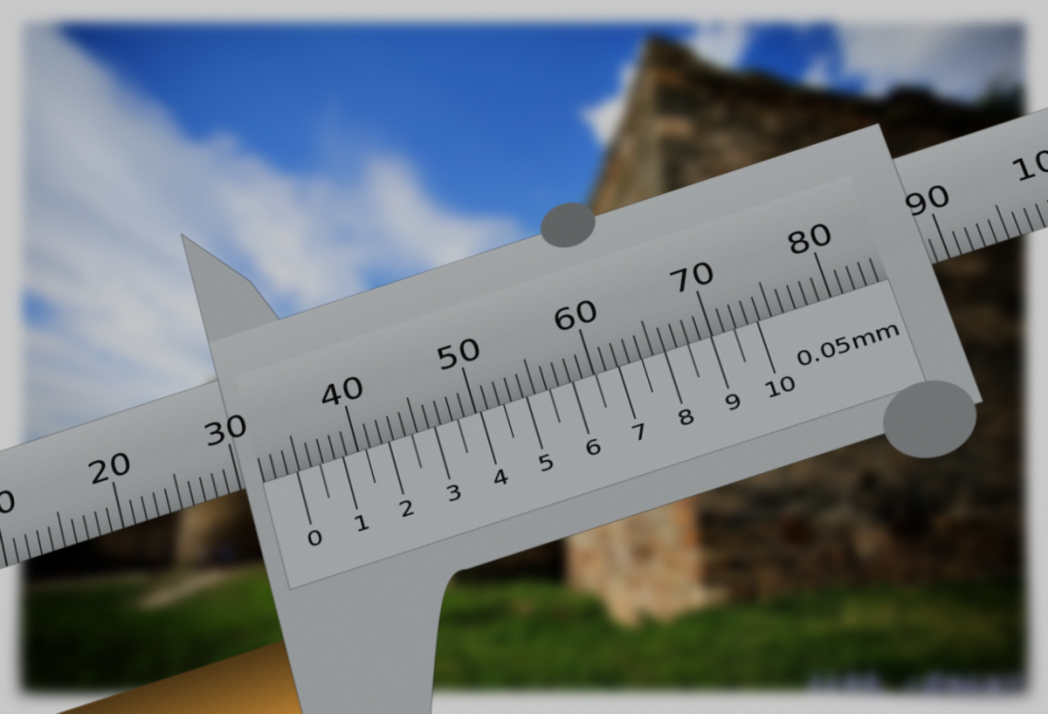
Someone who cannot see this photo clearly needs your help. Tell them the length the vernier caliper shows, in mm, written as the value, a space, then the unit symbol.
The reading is 34.8 mm
